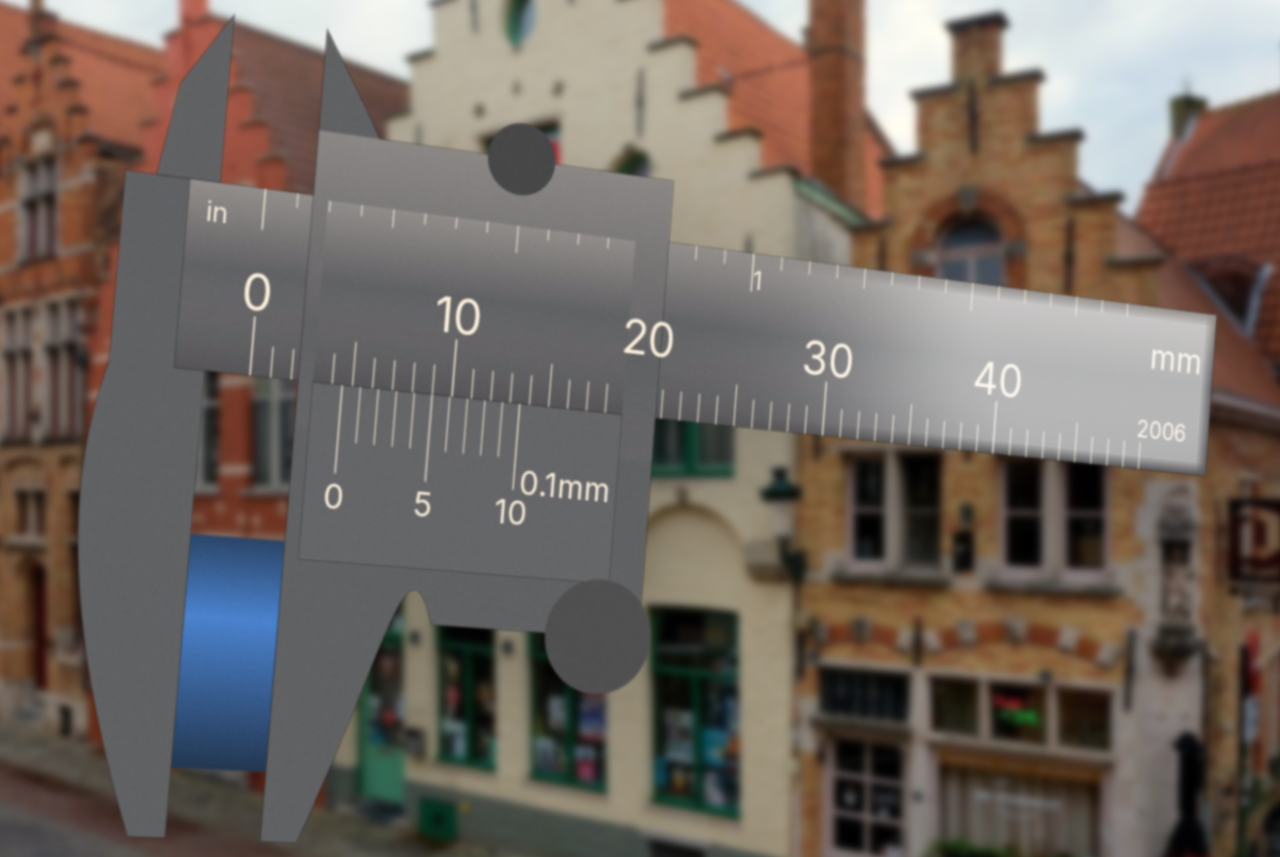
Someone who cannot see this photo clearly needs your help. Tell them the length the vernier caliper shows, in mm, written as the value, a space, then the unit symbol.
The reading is 4.5 mm
